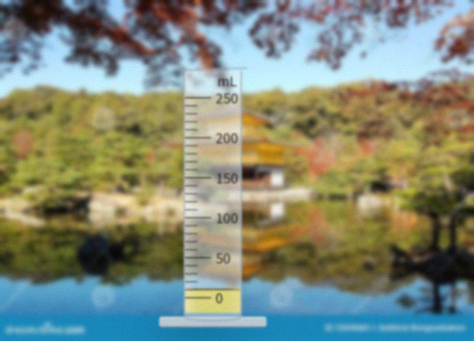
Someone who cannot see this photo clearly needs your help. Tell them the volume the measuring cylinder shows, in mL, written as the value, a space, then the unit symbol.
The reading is 10 mL
